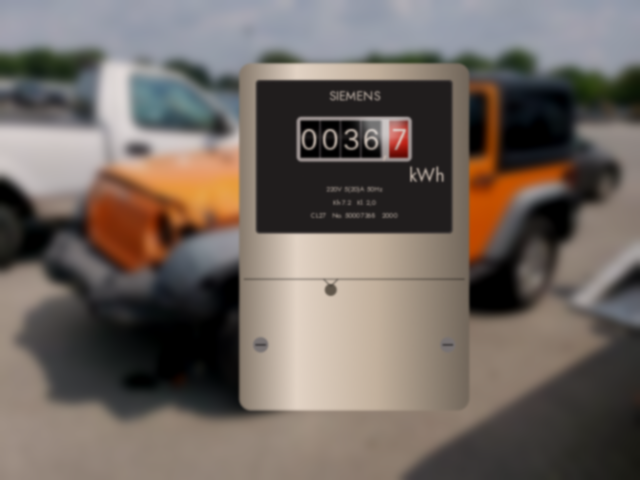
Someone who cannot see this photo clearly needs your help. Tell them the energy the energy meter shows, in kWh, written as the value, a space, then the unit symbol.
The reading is 36.7 kWh
